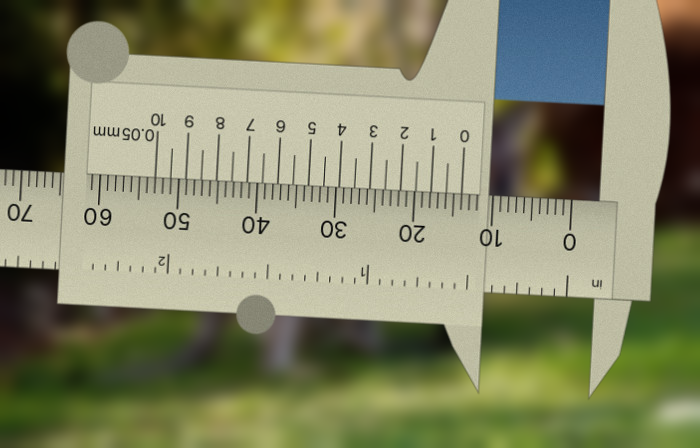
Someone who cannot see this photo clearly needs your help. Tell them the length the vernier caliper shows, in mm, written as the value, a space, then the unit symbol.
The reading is 14.0 mm
